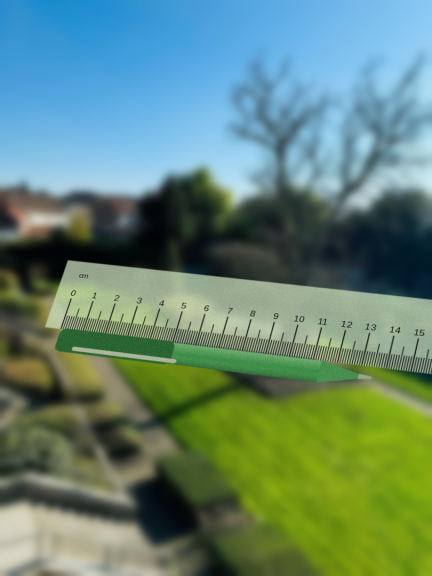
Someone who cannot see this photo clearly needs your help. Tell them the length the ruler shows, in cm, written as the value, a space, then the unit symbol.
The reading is 13.5 cm
